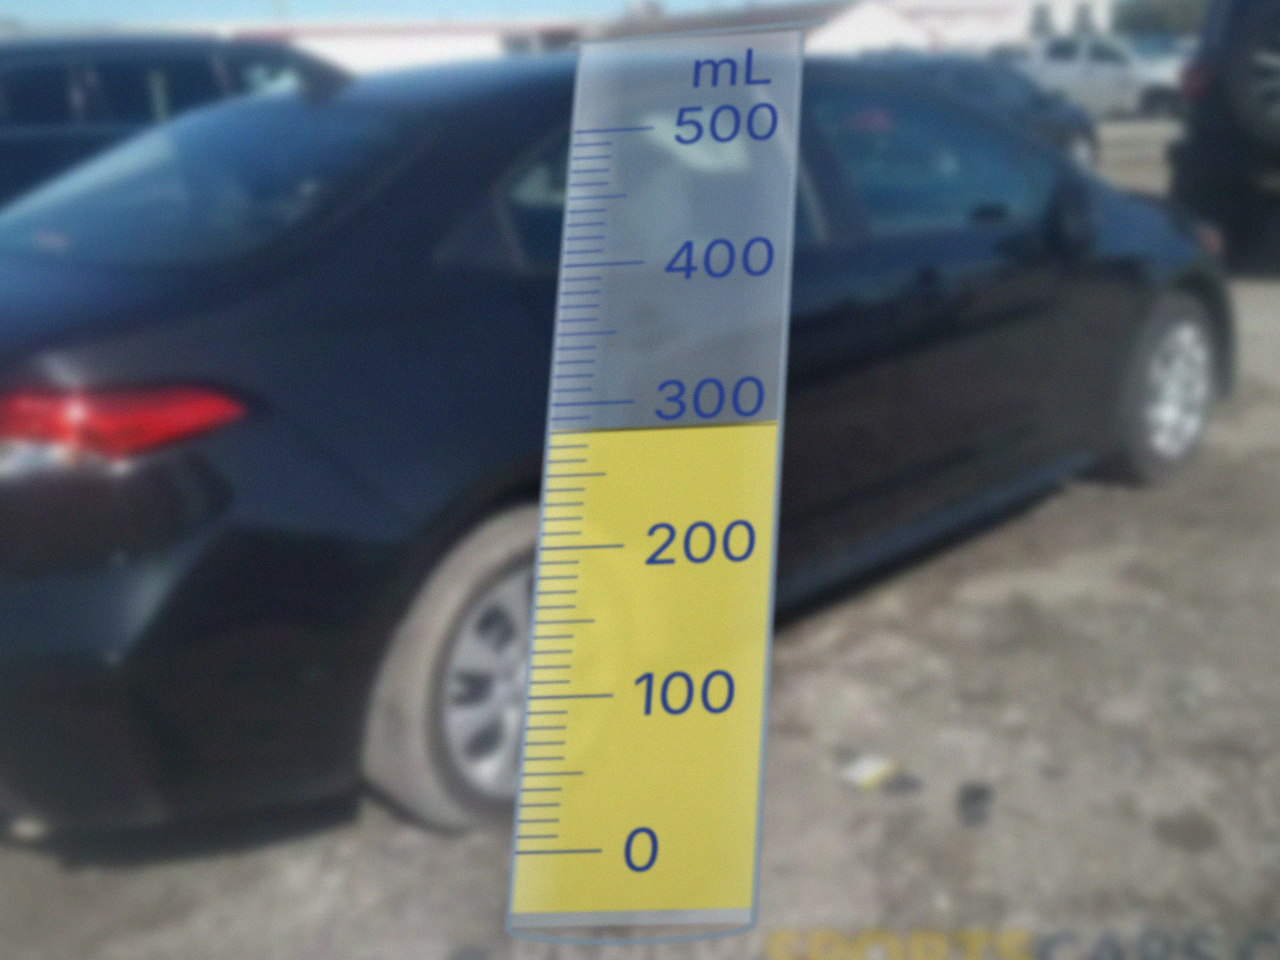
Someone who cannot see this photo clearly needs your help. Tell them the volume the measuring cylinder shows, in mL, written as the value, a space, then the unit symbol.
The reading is 280 mL
